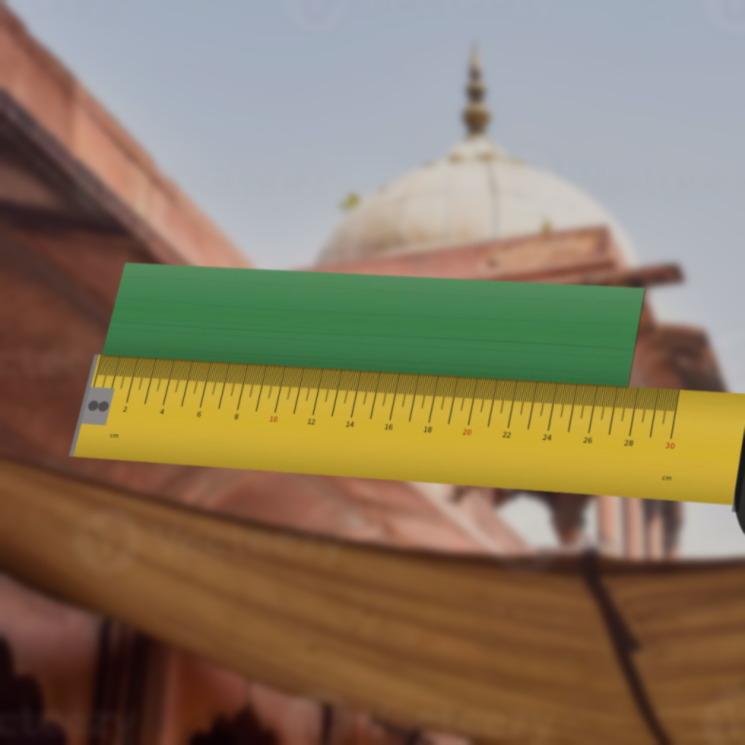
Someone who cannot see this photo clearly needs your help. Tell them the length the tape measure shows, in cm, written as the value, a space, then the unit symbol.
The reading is 27.5 cm
